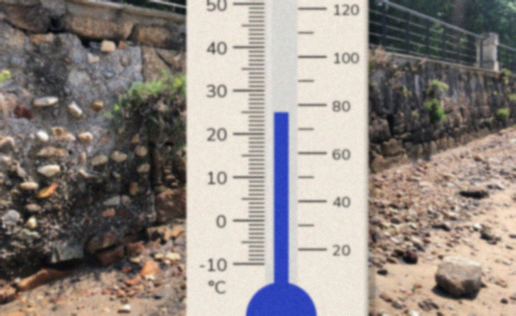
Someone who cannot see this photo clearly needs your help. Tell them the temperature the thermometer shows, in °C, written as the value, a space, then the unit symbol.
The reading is 25 °C
